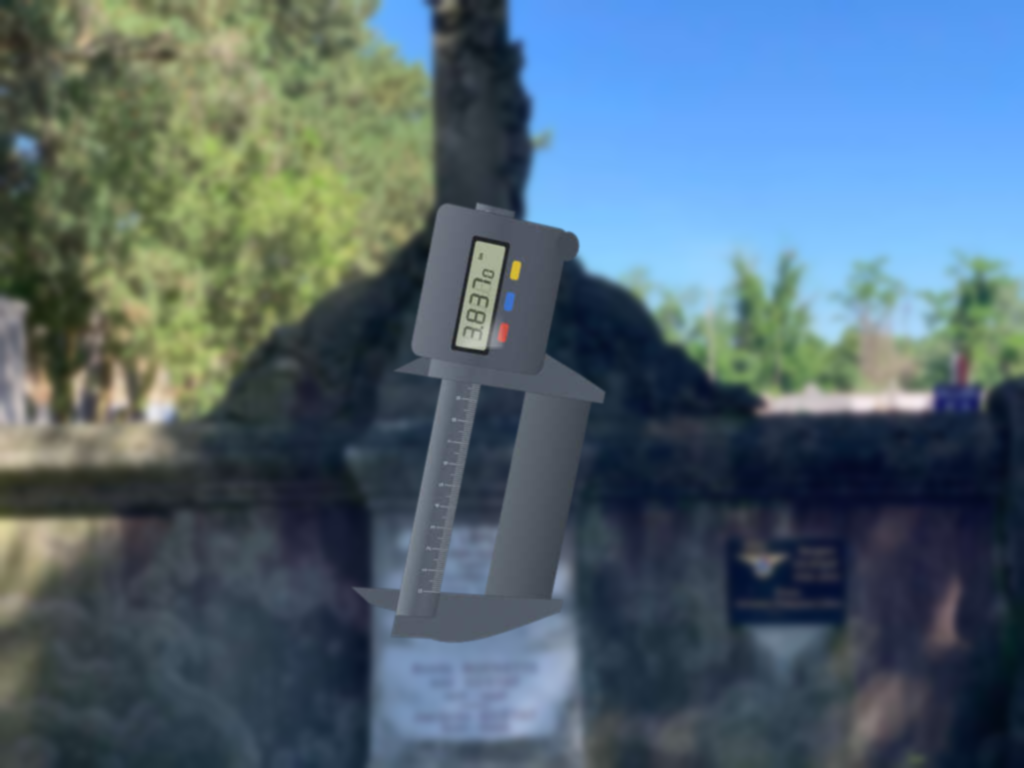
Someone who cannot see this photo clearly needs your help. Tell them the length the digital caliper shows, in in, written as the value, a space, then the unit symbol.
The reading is 3.8370 in
